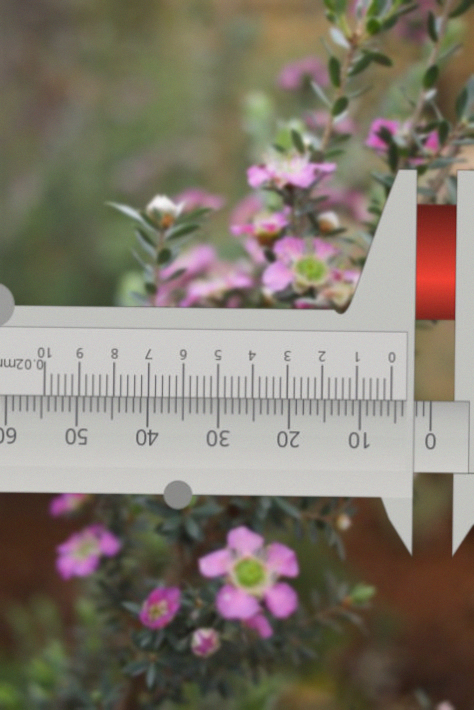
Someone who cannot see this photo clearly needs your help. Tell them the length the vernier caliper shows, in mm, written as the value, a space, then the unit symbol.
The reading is 5.6 mm
